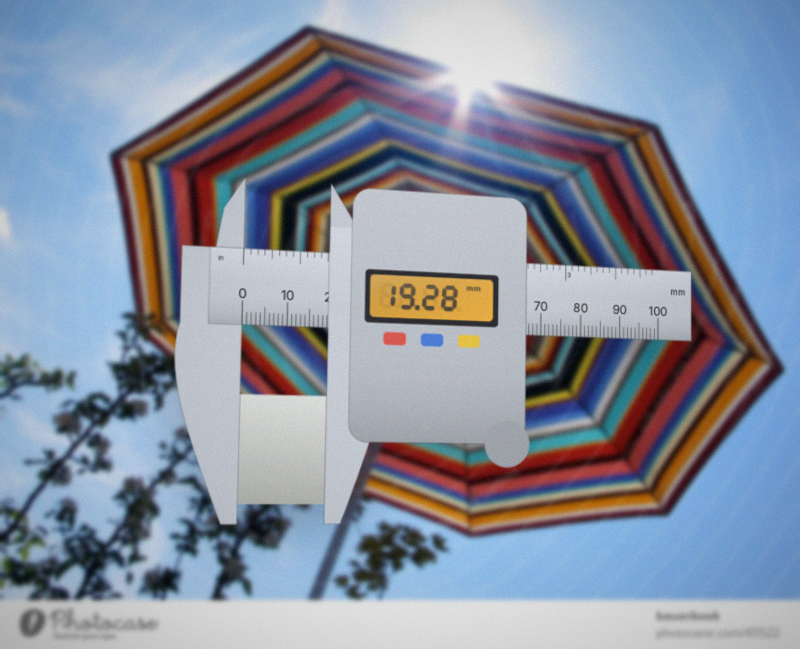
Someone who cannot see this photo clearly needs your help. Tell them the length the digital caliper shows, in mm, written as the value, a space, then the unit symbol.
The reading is 19.28 mm
